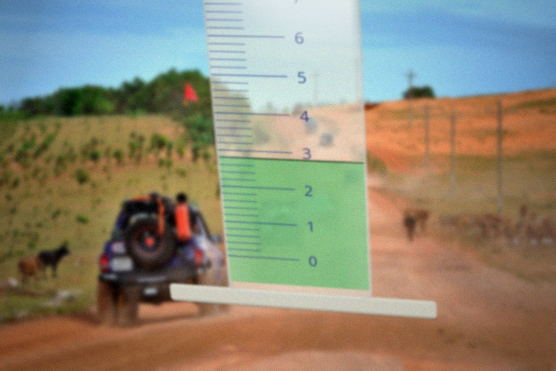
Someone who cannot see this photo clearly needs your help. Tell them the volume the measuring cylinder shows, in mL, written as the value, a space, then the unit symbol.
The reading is 2.8 mL
